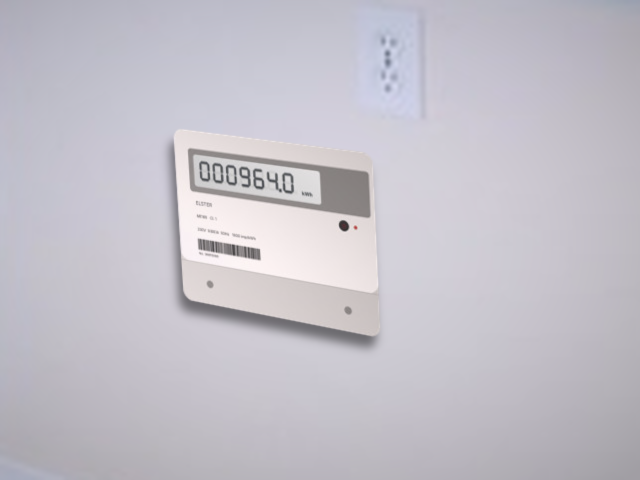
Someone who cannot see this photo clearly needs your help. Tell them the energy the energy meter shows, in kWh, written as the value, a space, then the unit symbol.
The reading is 964.0 kWh
